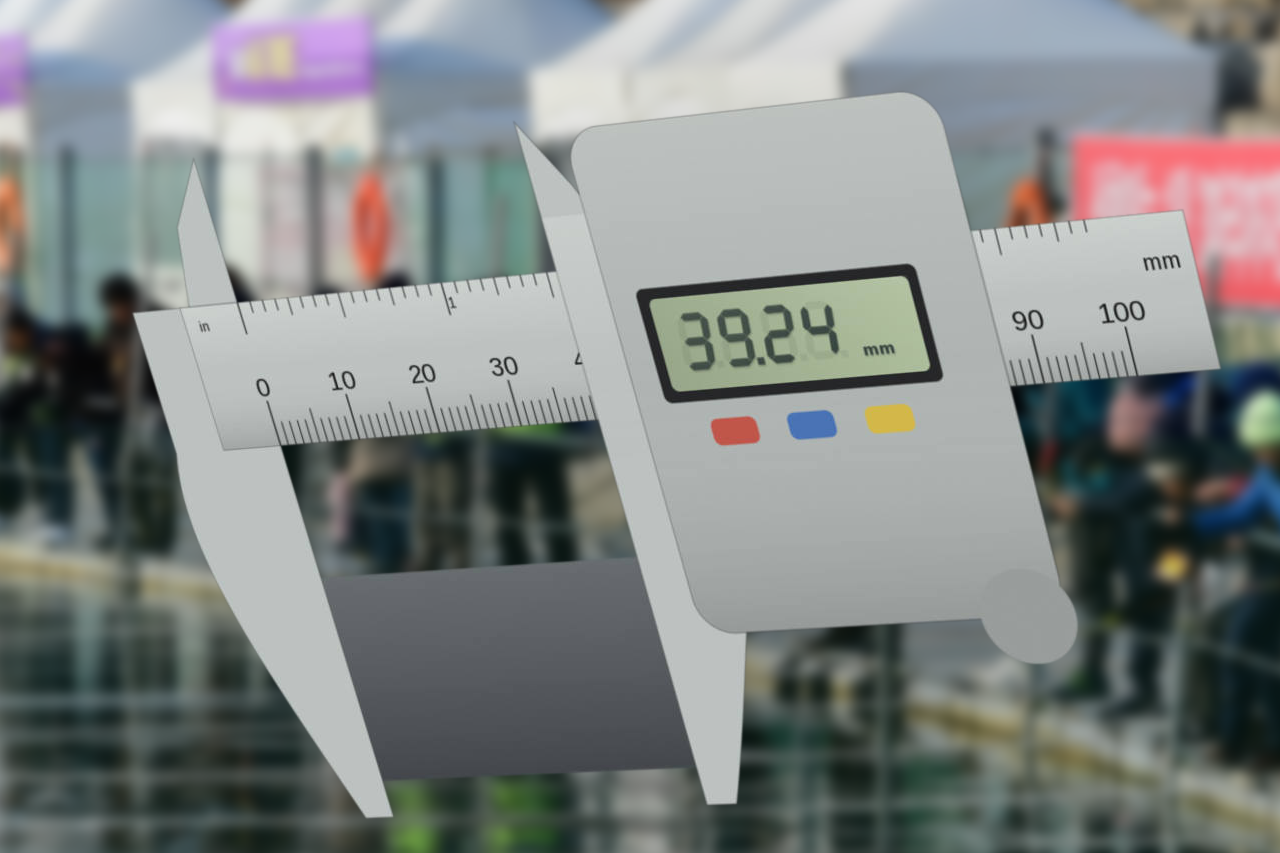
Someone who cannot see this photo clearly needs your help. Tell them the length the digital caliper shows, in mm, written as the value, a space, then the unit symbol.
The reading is 39.24 mm
